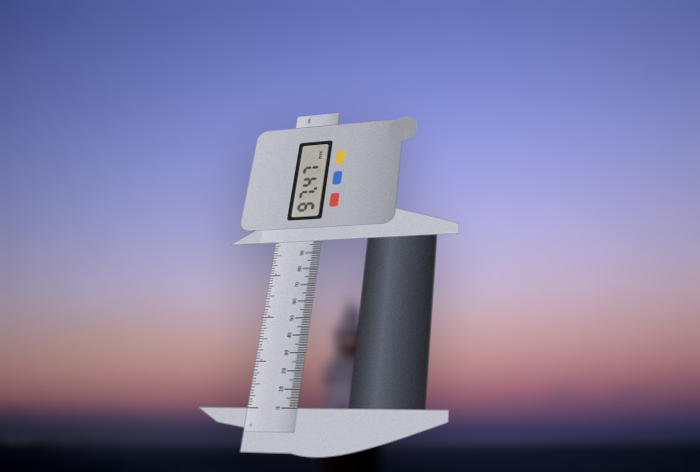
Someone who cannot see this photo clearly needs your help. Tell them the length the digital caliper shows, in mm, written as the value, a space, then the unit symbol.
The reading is 97.47 mm
